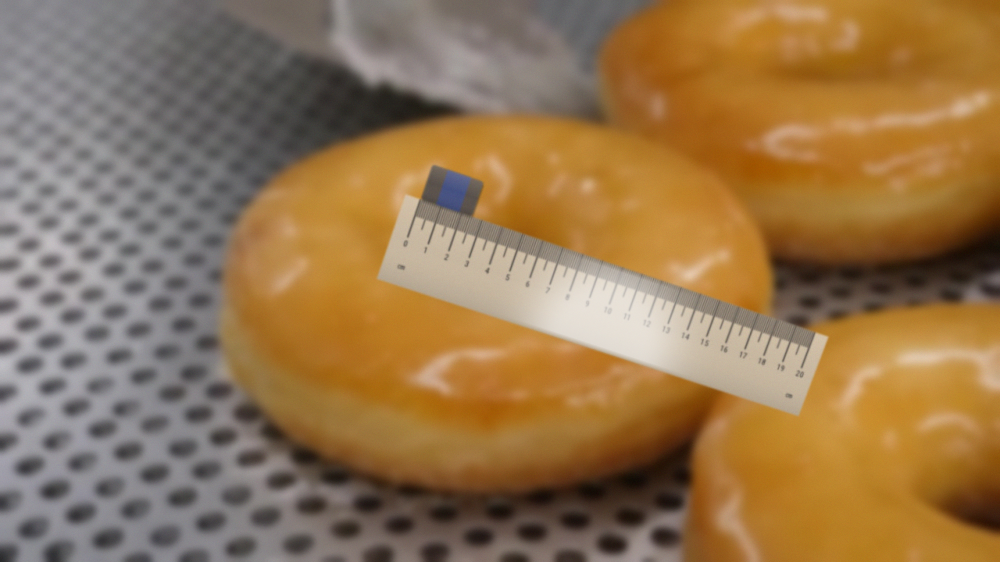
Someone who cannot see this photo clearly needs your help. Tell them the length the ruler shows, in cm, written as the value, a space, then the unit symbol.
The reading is 2.5 cm
